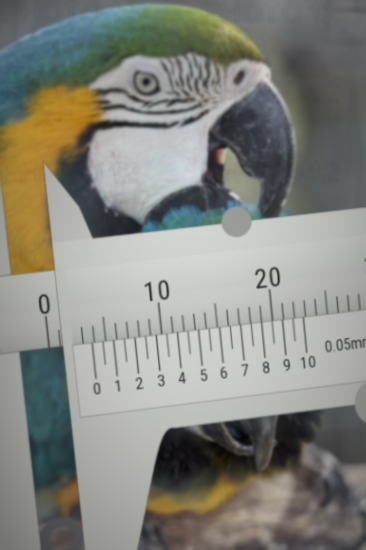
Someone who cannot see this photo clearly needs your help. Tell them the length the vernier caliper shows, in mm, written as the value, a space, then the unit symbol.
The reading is 3.8 mm
